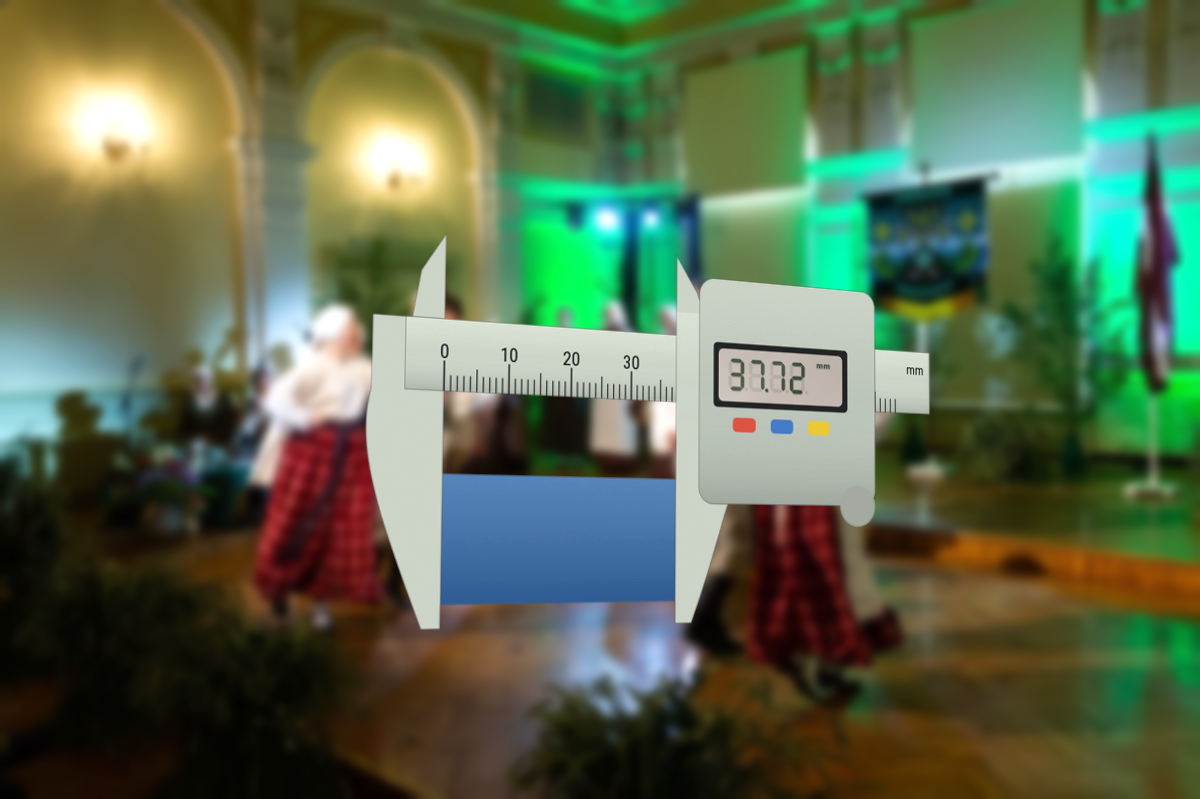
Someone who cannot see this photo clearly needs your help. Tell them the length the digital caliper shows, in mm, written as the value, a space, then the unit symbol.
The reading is 37.72 mm
